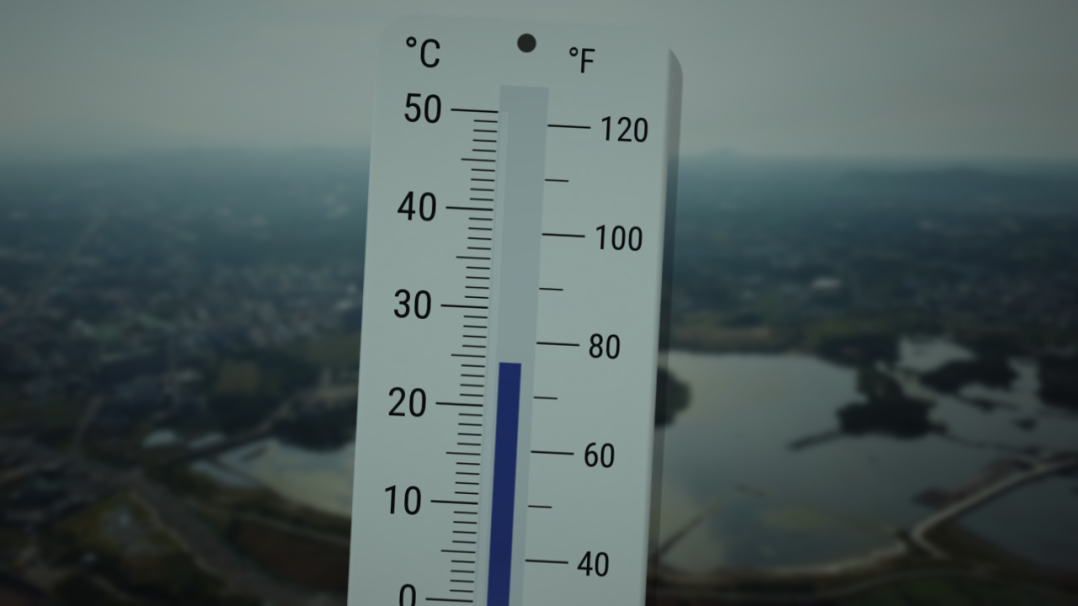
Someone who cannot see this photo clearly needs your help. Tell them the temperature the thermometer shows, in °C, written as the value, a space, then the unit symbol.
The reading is 24.5 °C
